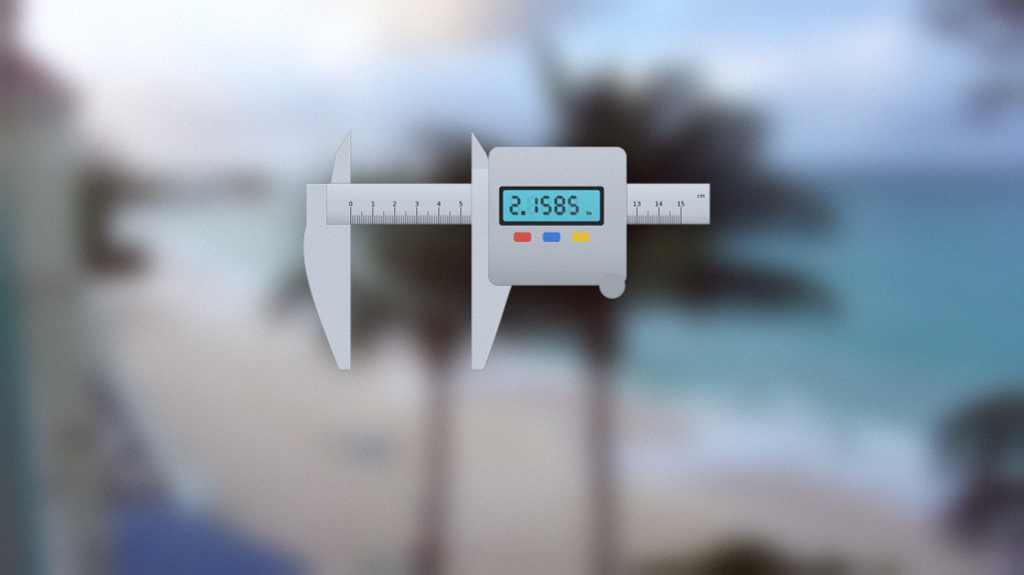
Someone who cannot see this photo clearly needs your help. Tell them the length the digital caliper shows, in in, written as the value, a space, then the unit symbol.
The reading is 2.1585 in
